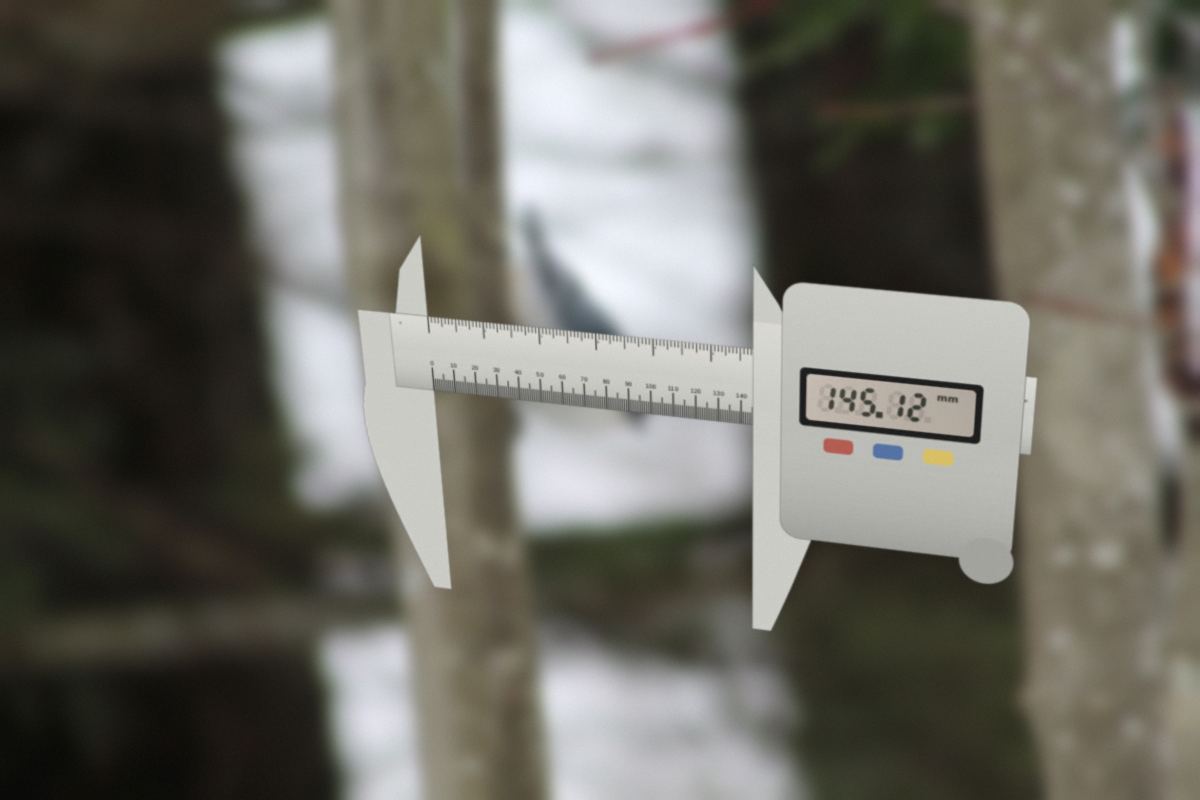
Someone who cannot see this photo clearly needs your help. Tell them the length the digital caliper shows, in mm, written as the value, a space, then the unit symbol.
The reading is 145.12 mm
